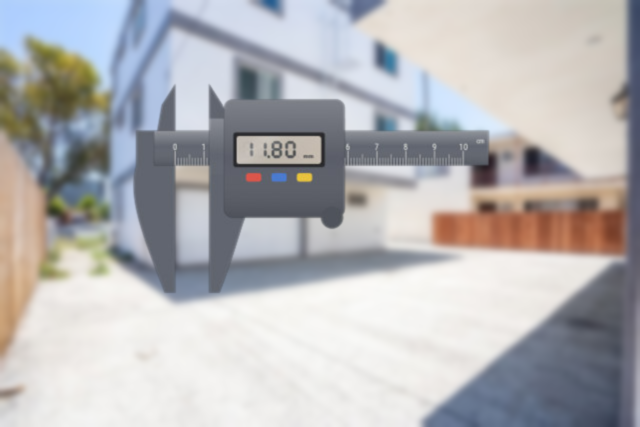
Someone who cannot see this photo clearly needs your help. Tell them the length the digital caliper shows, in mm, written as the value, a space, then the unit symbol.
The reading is 11.80 mm
